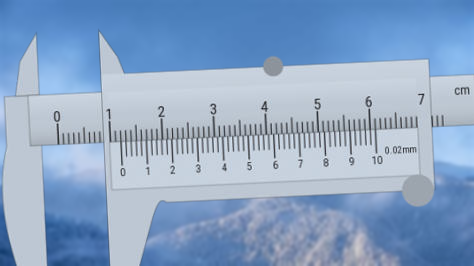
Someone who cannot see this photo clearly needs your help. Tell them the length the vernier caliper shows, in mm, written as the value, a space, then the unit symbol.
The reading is 12.0 mm
